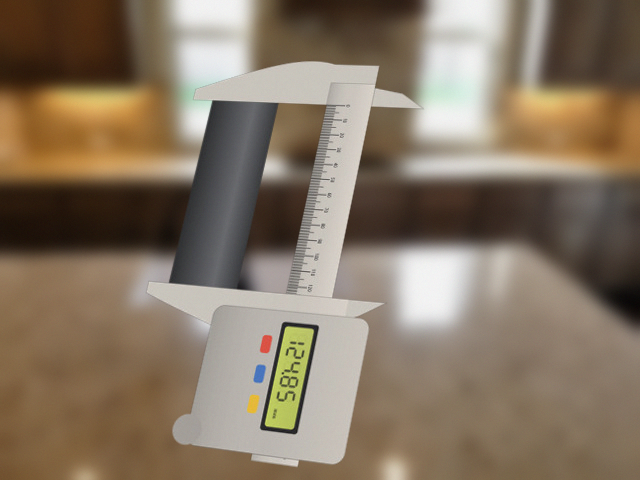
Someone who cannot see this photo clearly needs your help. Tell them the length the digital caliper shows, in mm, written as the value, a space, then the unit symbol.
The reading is 124.85 mm
